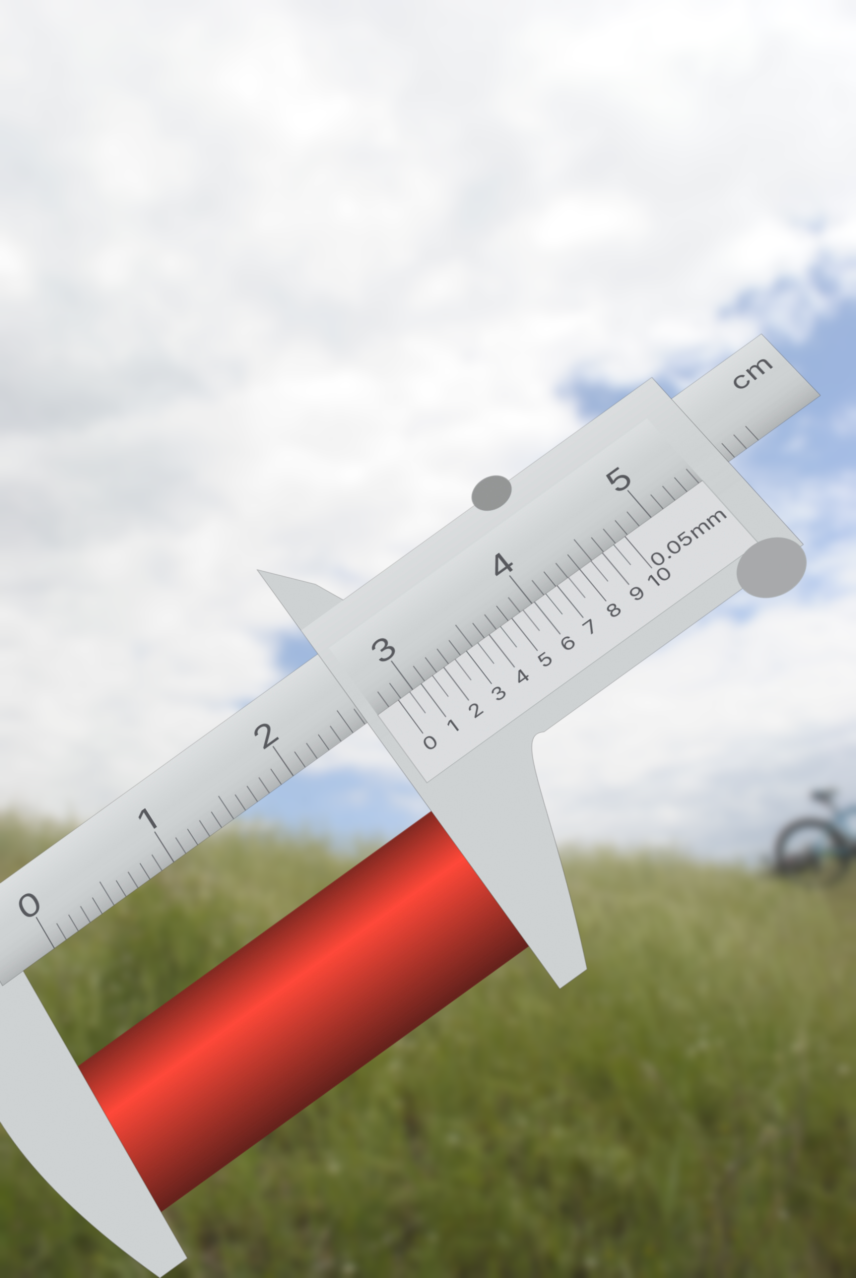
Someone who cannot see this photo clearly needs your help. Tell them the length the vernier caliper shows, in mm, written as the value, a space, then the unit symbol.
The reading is 28.8 mm
